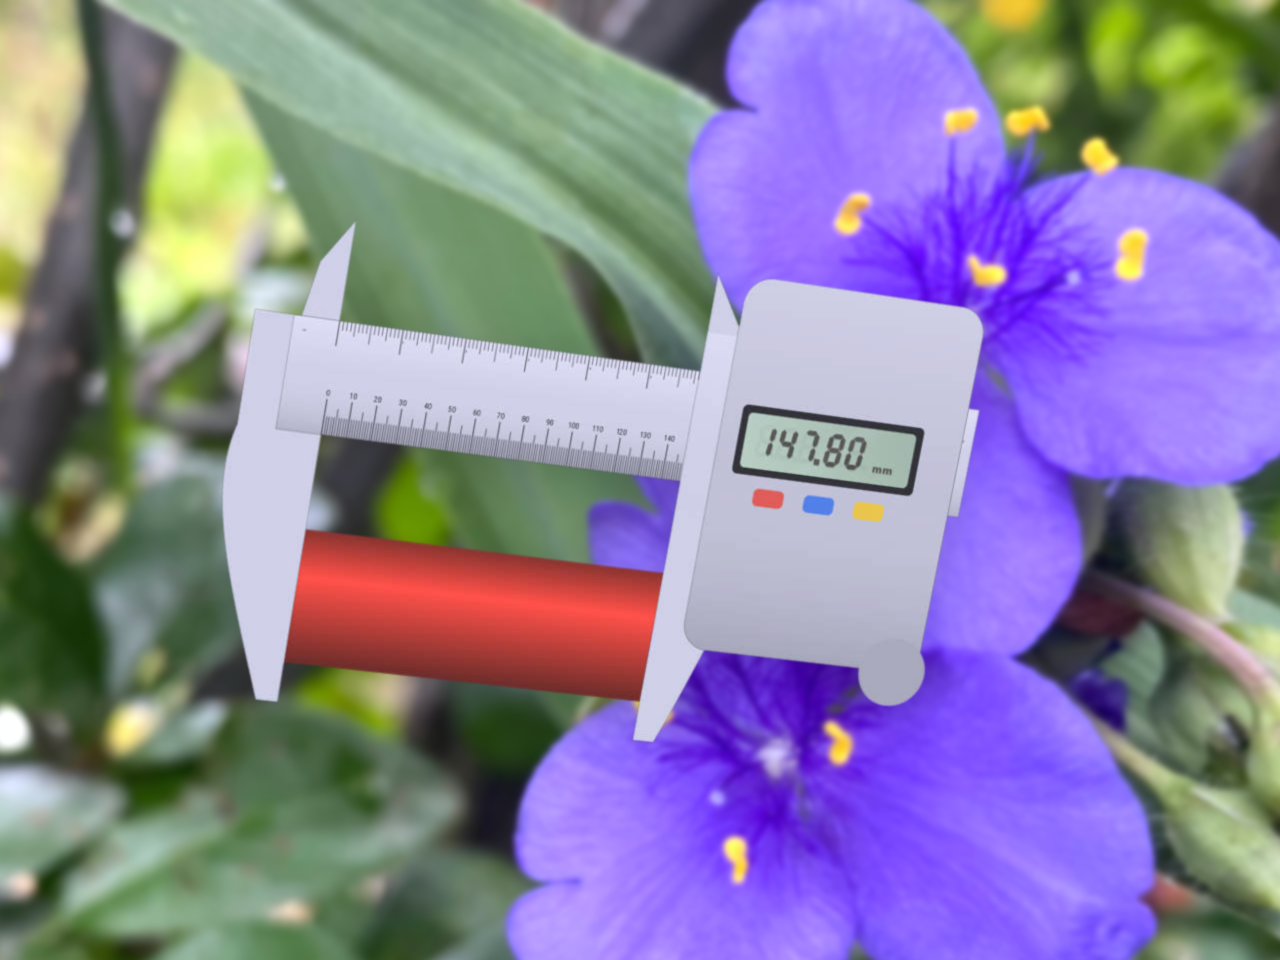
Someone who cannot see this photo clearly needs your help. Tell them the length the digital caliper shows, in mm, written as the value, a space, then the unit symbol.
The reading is 147.80 mm
